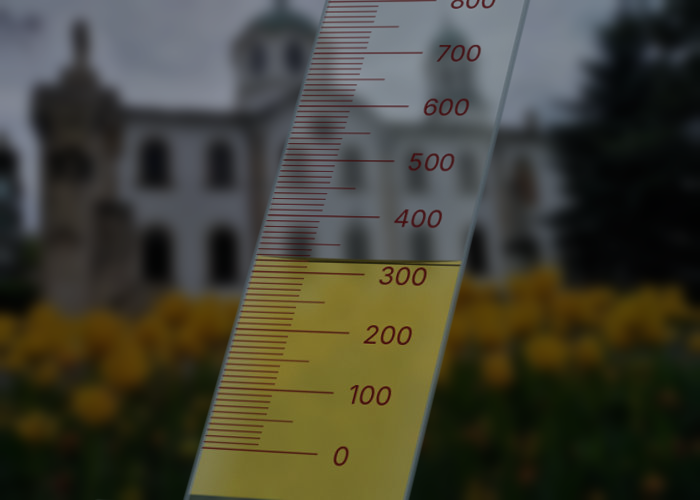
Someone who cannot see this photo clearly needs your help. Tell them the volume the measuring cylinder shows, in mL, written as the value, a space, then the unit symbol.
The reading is 320 mL
